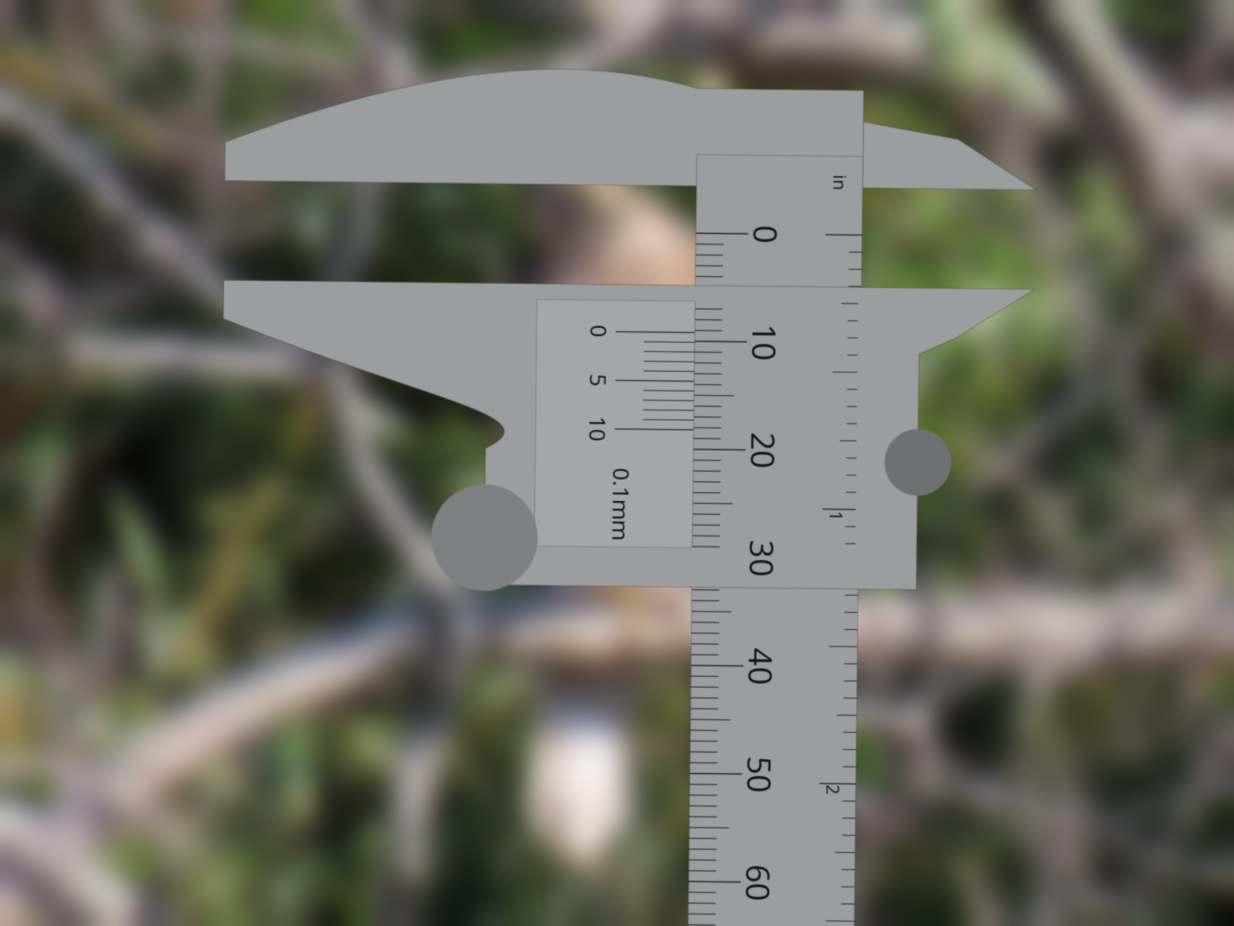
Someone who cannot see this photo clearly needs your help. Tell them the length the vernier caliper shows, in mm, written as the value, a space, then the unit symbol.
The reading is 9.2 mm
